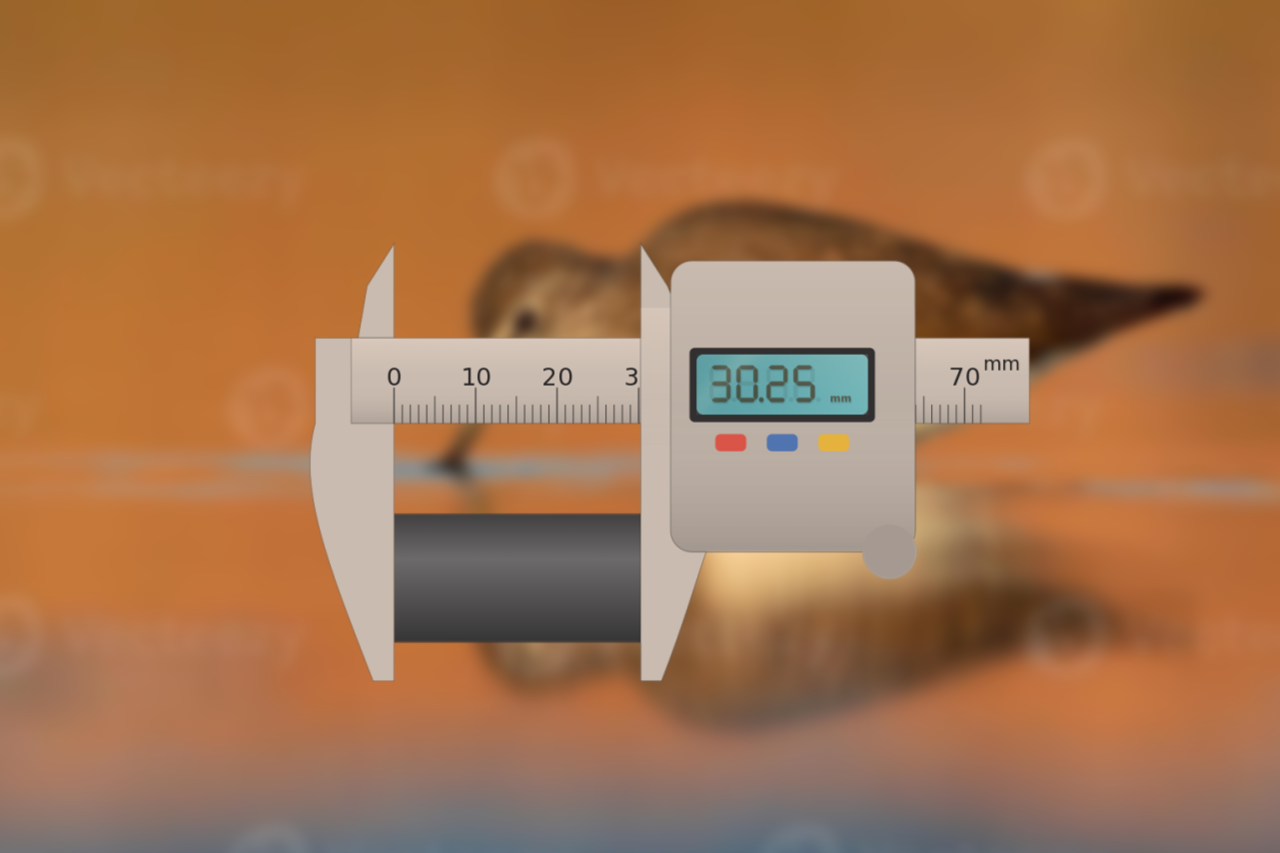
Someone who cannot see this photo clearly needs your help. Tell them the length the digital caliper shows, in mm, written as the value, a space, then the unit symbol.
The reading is 30.25 mm
